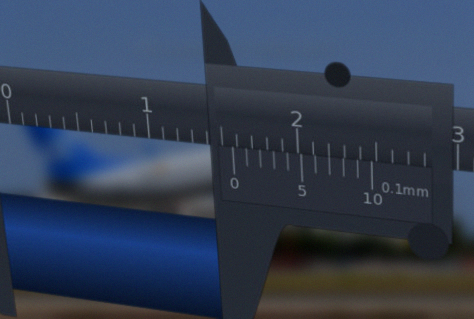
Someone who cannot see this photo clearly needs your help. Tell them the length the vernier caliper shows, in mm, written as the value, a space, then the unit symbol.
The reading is 15.7 mm
